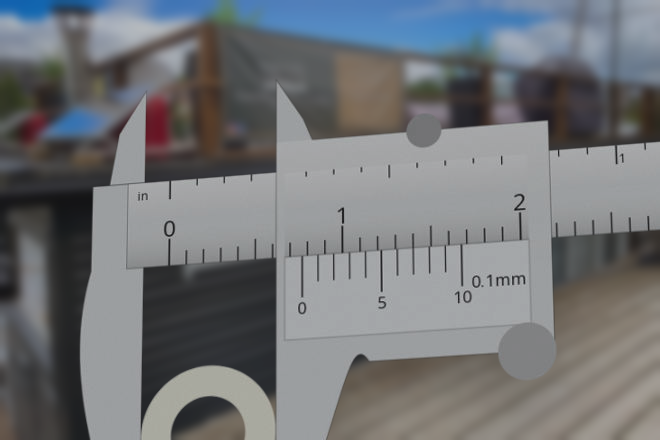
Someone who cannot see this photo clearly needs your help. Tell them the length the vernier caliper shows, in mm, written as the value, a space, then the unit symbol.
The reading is 7.7 mm
